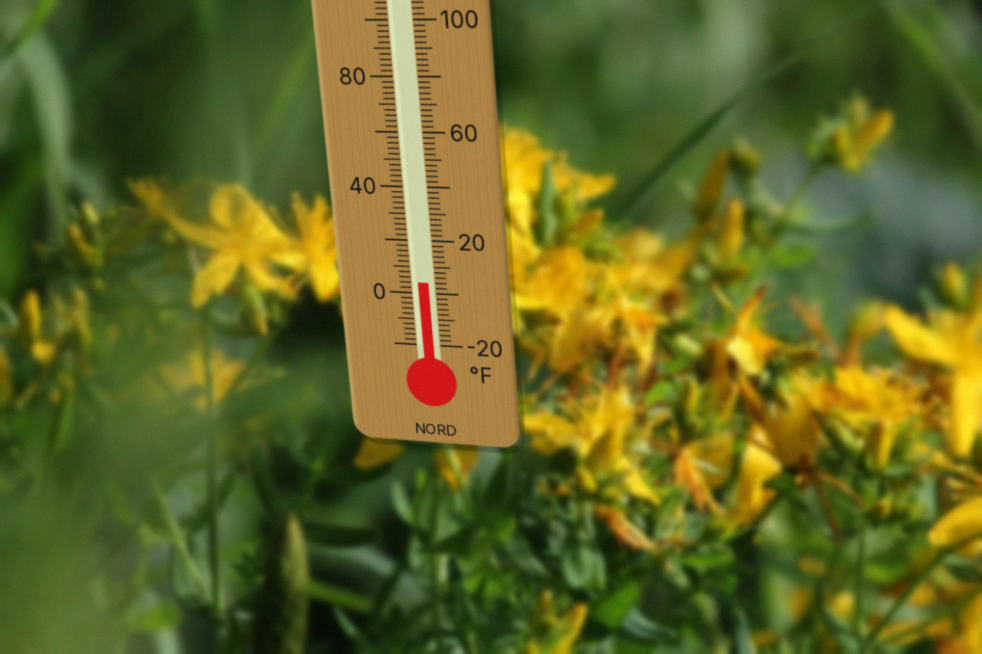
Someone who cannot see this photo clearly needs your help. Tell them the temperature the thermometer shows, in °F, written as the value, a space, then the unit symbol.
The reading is 4 °F
